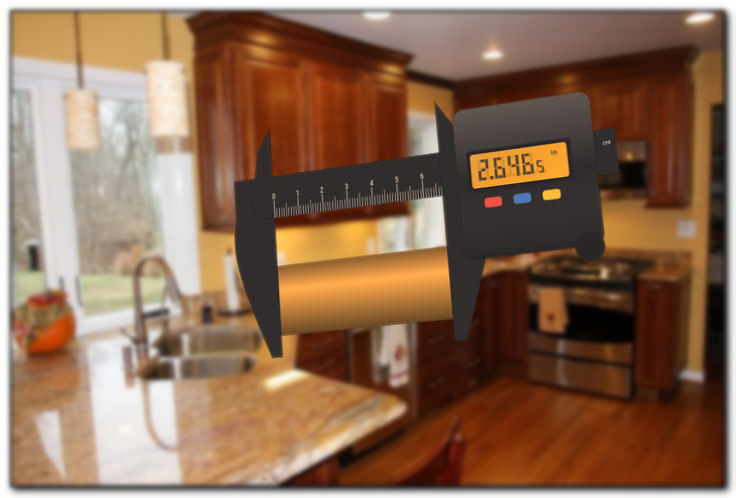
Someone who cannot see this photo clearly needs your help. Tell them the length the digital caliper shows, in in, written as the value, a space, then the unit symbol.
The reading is 2.6465 in
